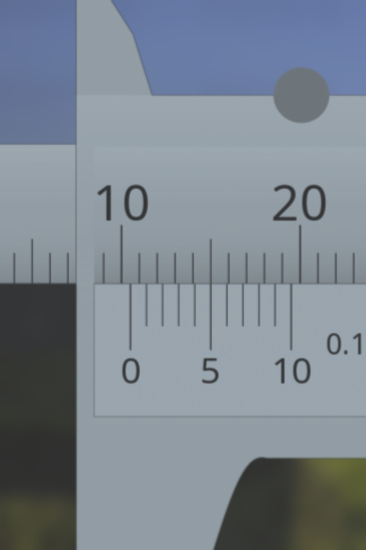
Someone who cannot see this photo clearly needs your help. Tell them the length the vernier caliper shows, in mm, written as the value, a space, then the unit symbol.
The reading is 10.5 mm
